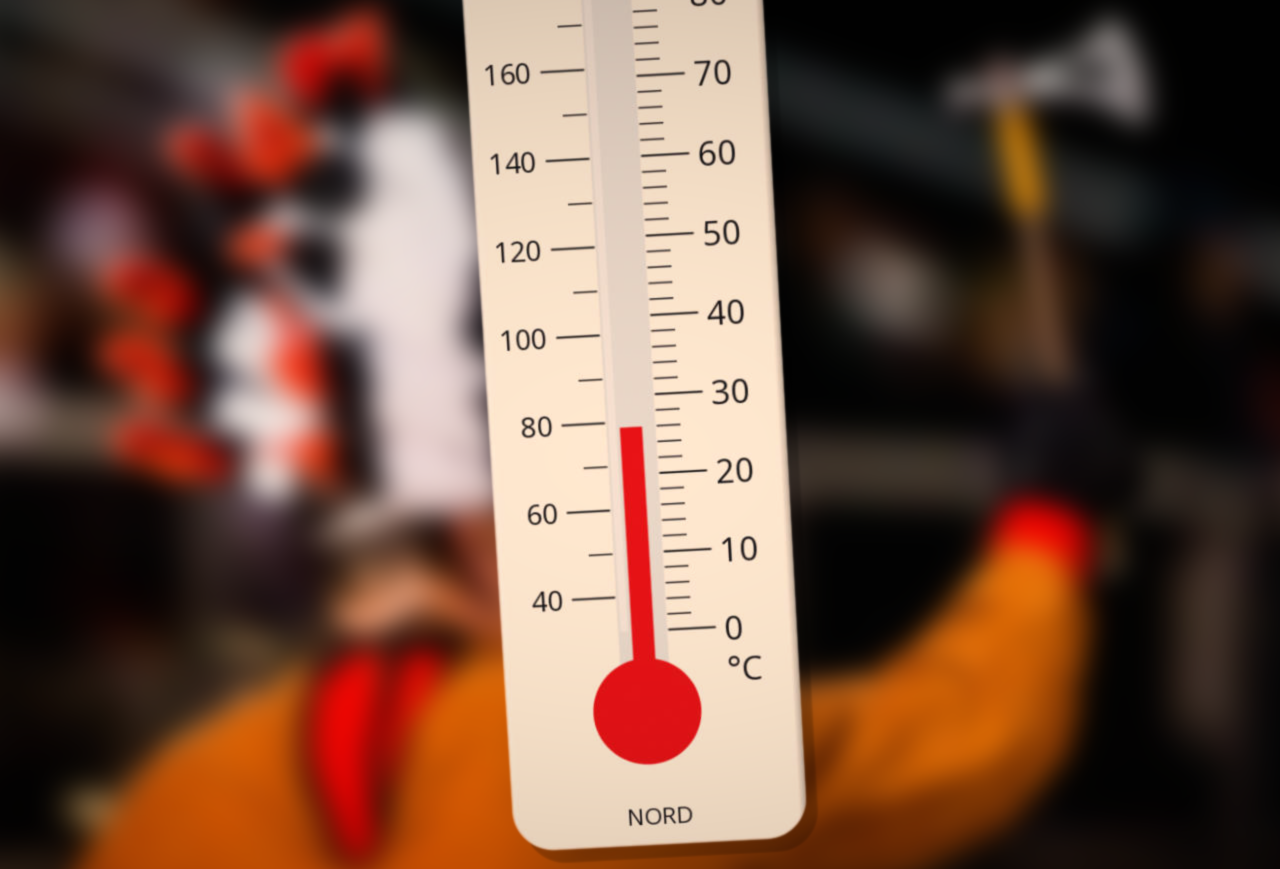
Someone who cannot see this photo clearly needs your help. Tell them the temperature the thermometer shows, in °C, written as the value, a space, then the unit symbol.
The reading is 26 °C
